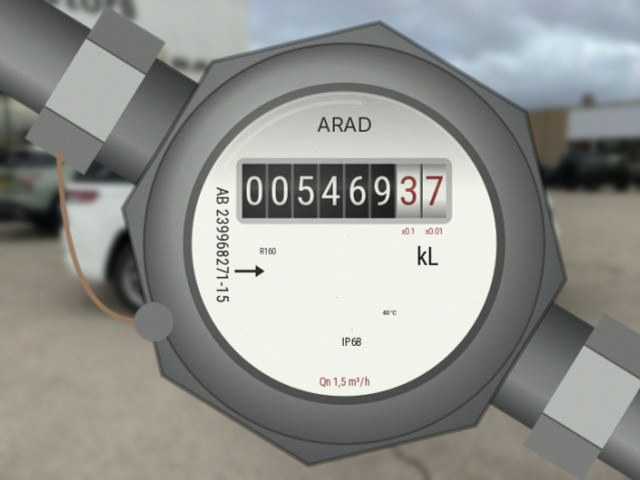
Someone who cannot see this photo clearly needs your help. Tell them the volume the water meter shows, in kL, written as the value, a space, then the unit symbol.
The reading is 5469.37 kL
